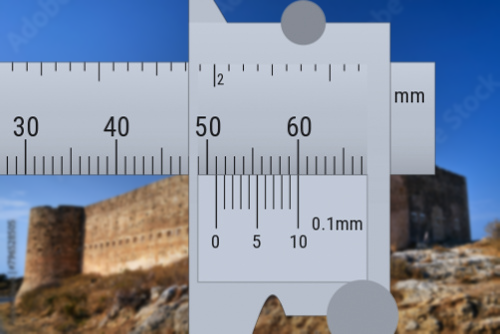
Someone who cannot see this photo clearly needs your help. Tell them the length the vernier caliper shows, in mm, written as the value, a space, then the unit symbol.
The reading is 51.0 mm
